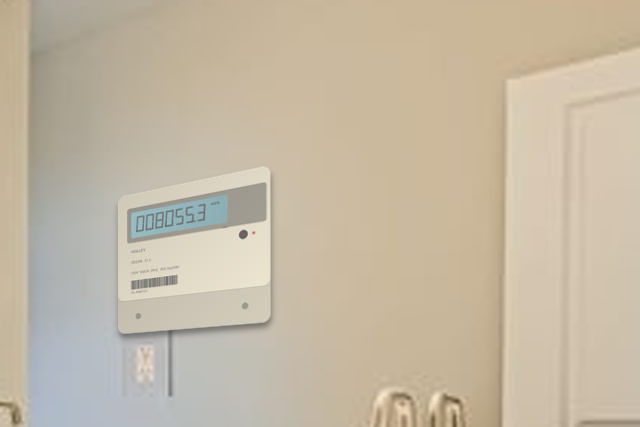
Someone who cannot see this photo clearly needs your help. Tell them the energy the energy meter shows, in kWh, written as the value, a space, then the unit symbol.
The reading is 8055.3 kWh
